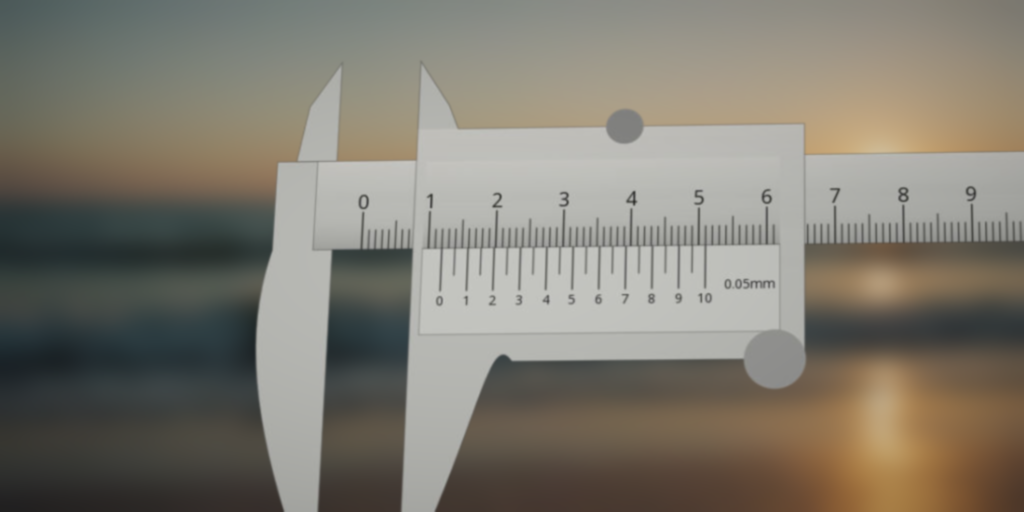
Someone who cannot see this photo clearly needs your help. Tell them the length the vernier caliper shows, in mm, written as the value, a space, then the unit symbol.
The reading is 12.0 mm
